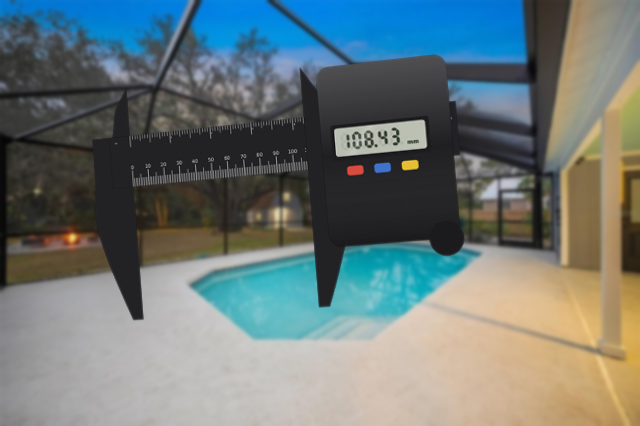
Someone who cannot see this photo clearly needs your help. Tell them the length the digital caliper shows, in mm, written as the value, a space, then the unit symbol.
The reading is 108.43 mm
